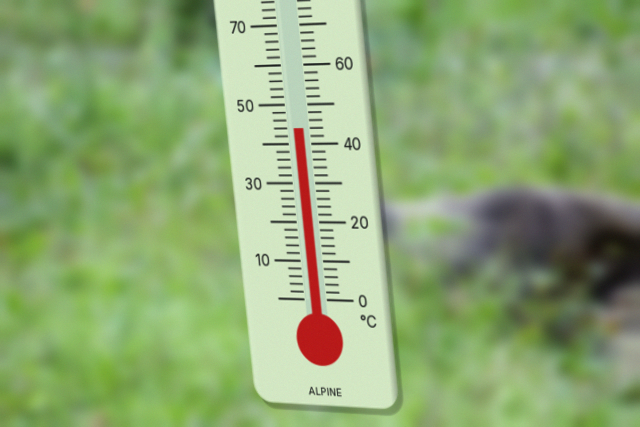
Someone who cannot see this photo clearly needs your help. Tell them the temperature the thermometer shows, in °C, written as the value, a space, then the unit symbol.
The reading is 44 °C
